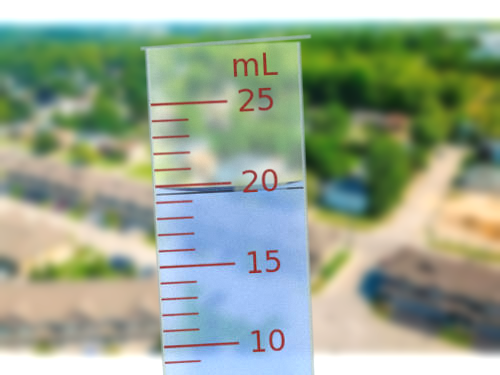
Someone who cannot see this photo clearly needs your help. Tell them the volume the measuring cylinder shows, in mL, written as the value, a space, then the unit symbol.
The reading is 19.5 mL
